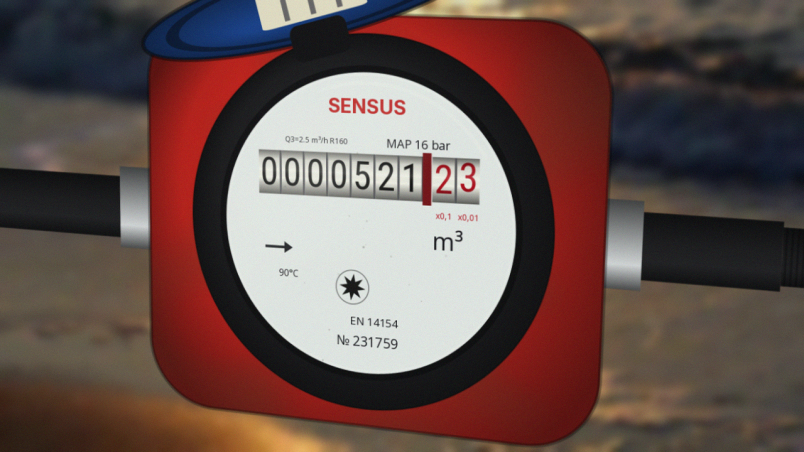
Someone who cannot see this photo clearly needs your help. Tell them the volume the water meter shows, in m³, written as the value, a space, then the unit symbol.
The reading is 521.23 m³
